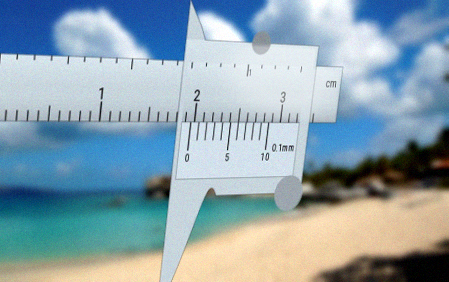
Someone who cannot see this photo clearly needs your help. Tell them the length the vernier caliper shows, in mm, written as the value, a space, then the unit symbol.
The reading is 19.6 mm
